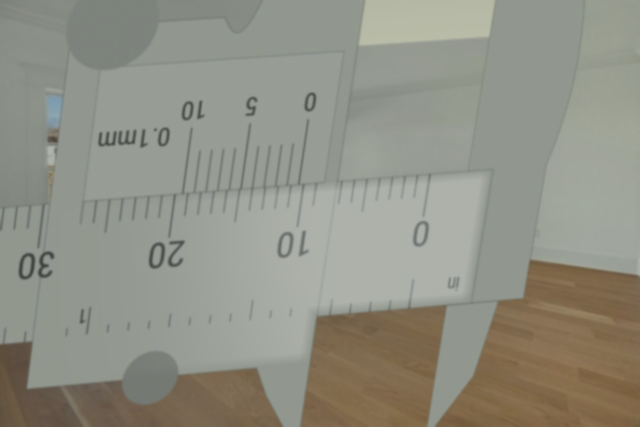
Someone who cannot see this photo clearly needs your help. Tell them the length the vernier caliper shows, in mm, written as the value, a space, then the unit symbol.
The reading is 10.4 mm
